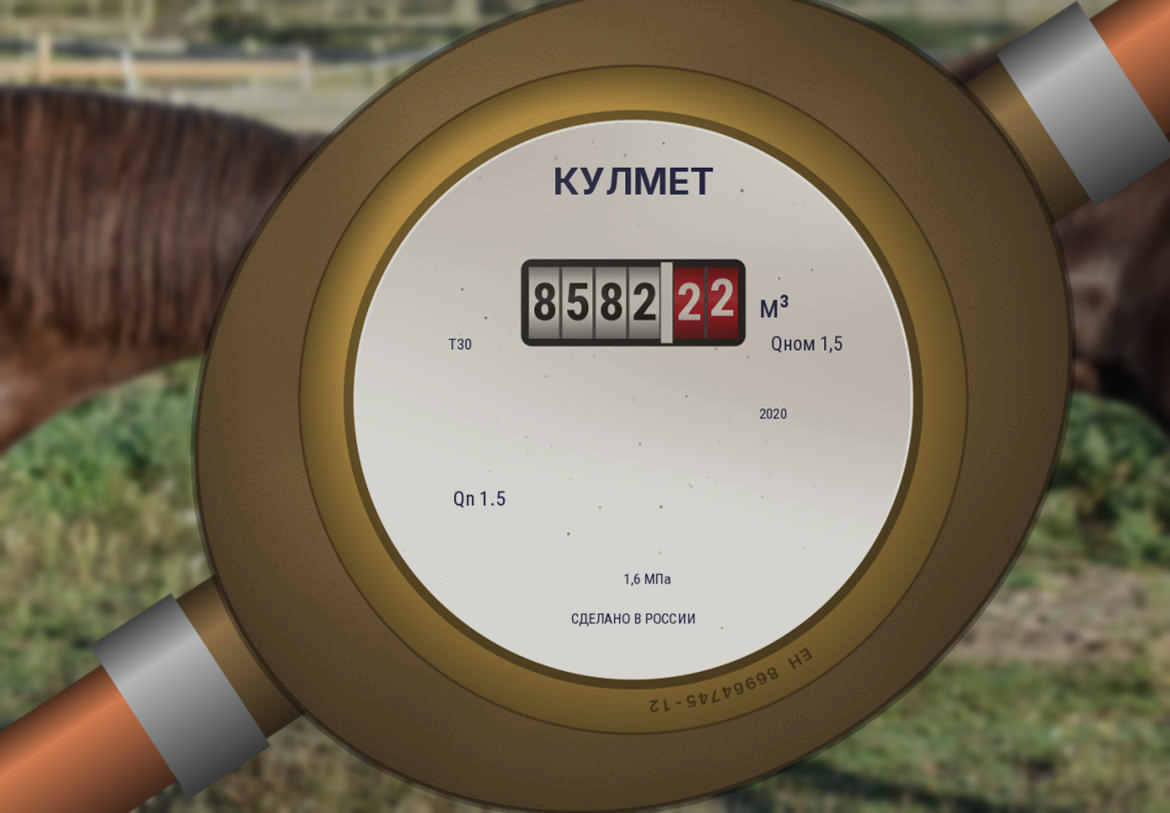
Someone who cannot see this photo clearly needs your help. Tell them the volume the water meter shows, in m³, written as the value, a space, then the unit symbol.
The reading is 8582.22 m³
